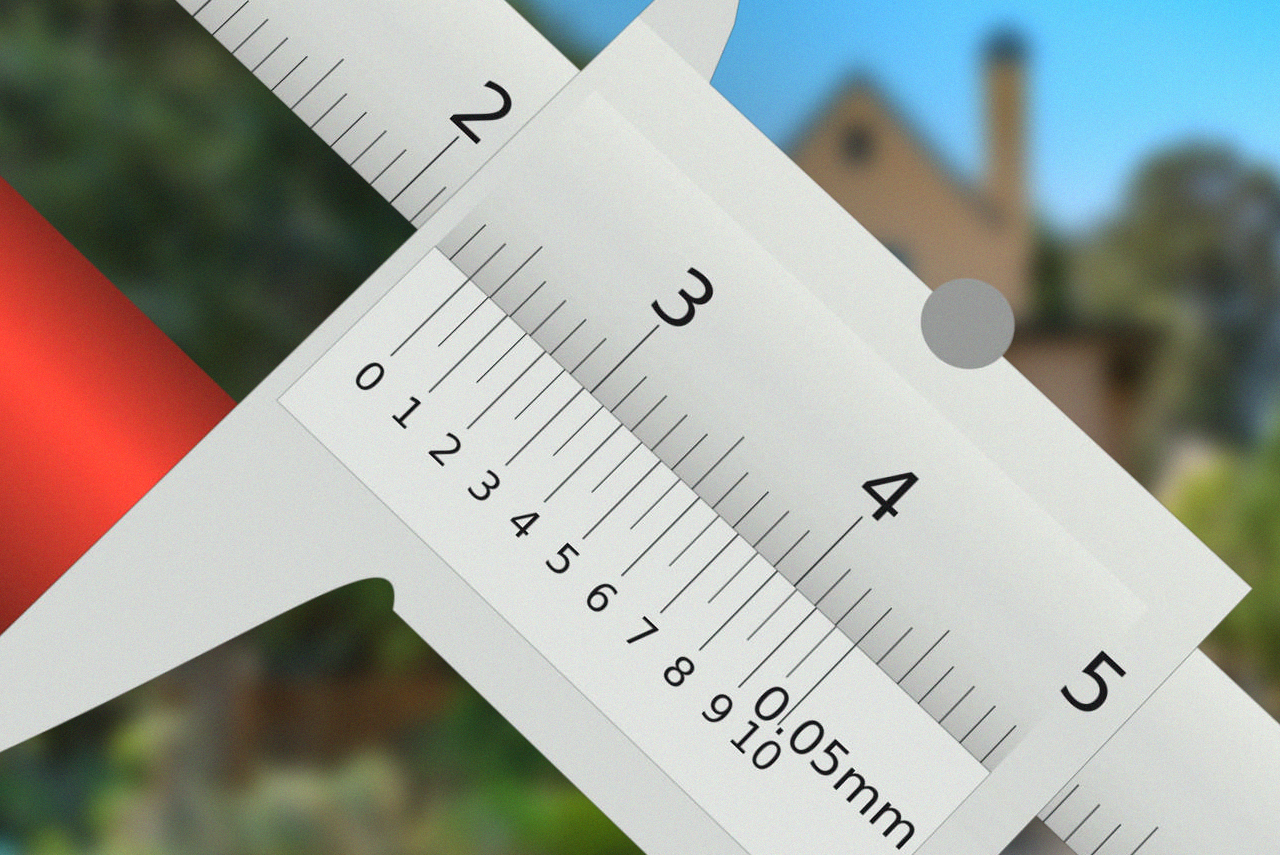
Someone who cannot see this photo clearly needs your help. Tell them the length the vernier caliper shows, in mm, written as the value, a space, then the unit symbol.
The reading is 24.00 mm
